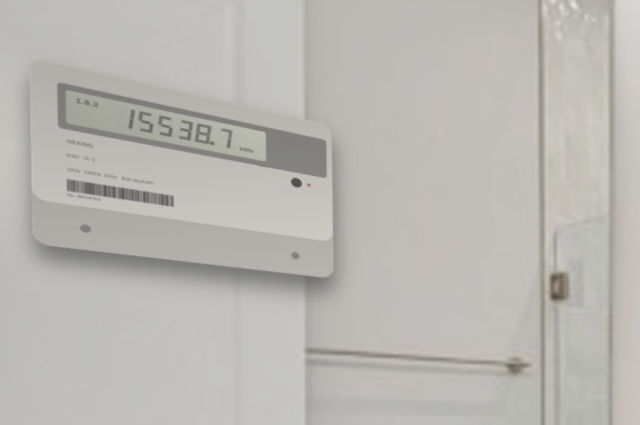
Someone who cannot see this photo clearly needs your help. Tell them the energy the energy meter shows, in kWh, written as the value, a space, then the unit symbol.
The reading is 15538.7 kWh
